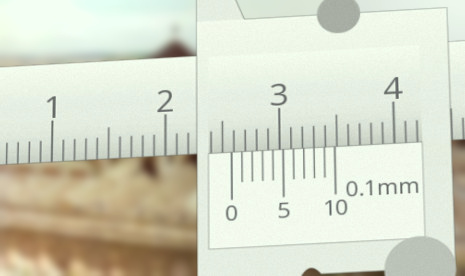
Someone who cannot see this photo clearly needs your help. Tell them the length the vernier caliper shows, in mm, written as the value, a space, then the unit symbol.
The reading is 25.8 mm
